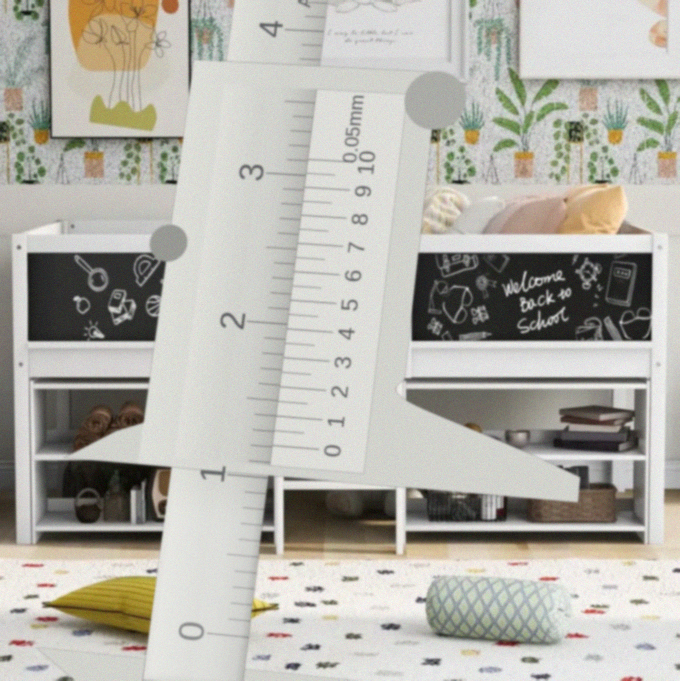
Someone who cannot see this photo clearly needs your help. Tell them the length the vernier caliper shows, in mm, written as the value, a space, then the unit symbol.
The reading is 12.1 mm
